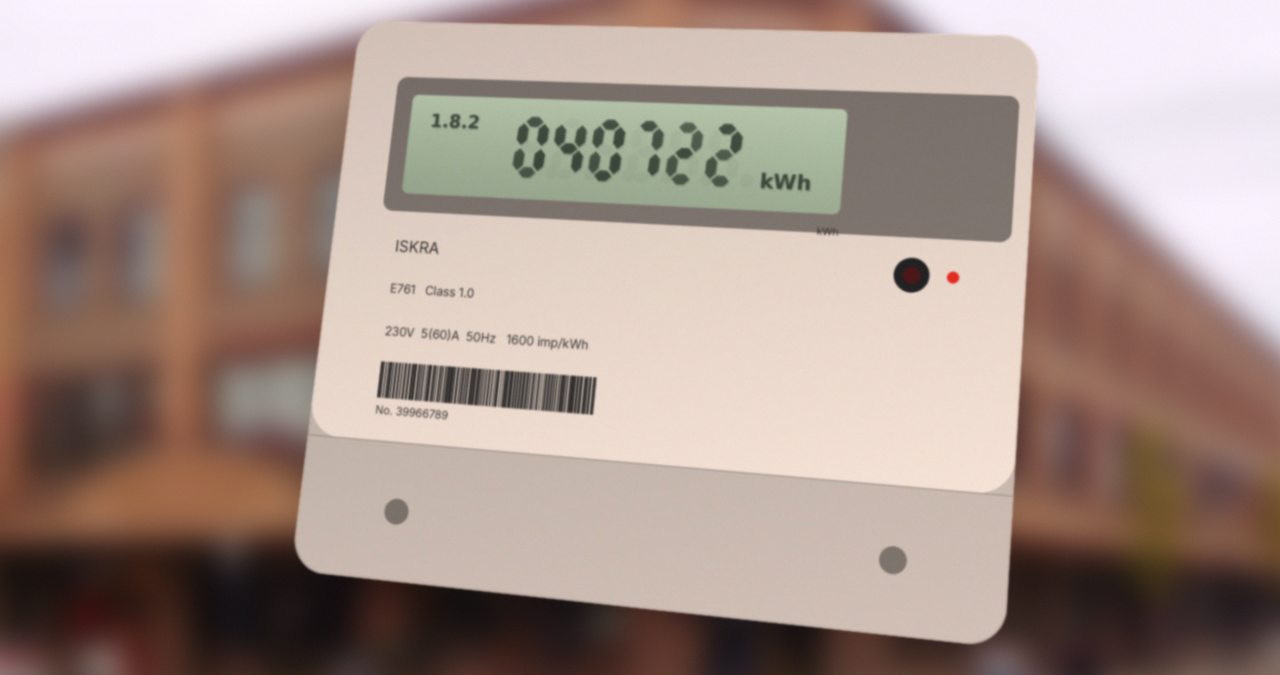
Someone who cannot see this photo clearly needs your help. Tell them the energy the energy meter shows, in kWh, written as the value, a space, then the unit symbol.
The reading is 40722 kWh
